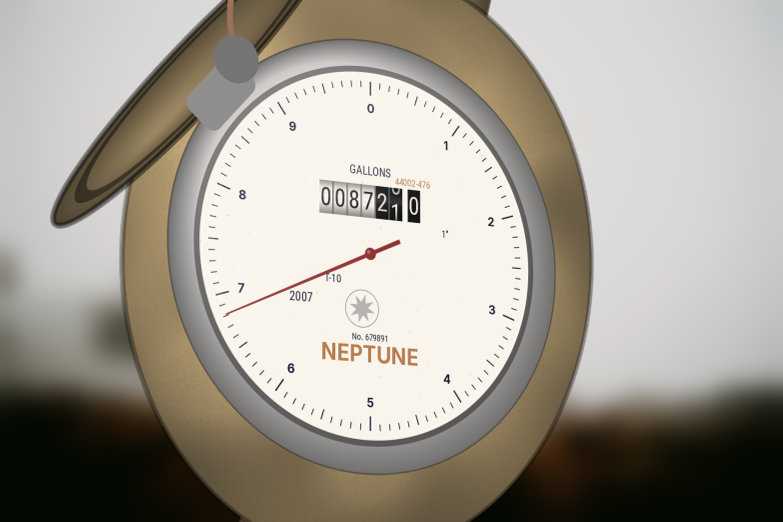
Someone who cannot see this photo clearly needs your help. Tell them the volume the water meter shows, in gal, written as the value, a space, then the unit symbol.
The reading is 87206.8 gal
